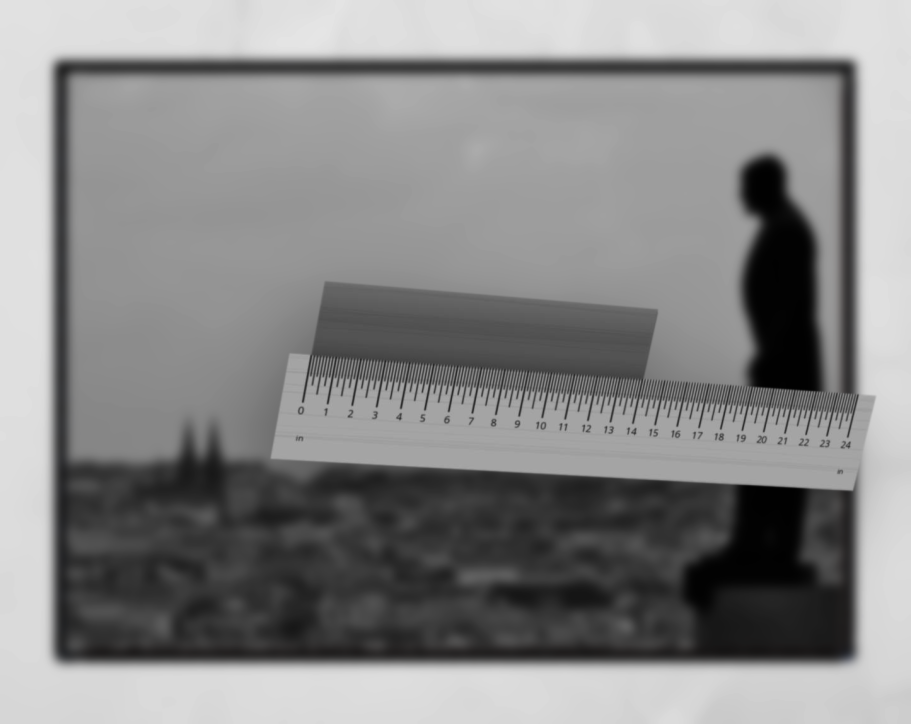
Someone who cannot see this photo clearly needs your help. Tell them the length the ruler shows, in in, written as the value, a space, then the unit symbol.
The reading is 14 in
